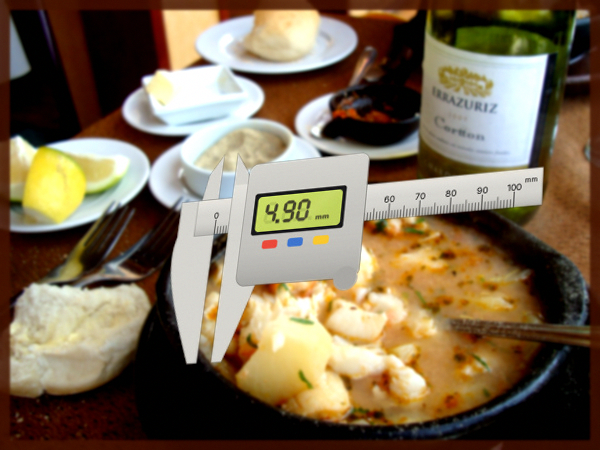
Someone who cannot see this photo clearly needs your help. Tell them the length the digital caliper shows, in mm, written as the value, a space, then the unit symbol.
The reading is 4.90 mm
